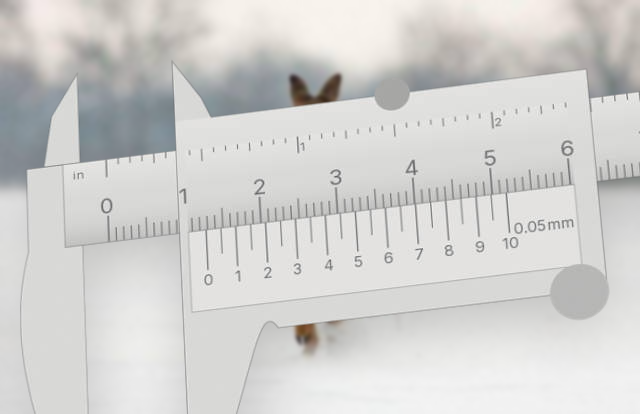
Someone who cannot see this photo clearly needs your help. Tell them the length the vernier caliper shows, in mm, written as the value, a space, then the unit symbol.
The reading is 12.8 mm
